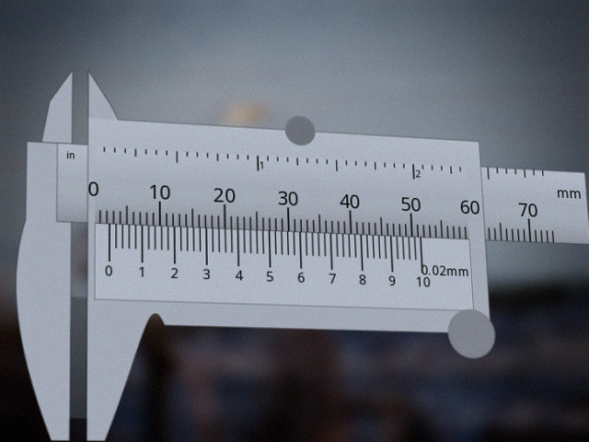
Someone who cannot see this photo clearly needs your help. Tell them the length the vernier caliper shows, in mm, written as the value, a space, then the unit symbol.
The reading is 2.4 mm
